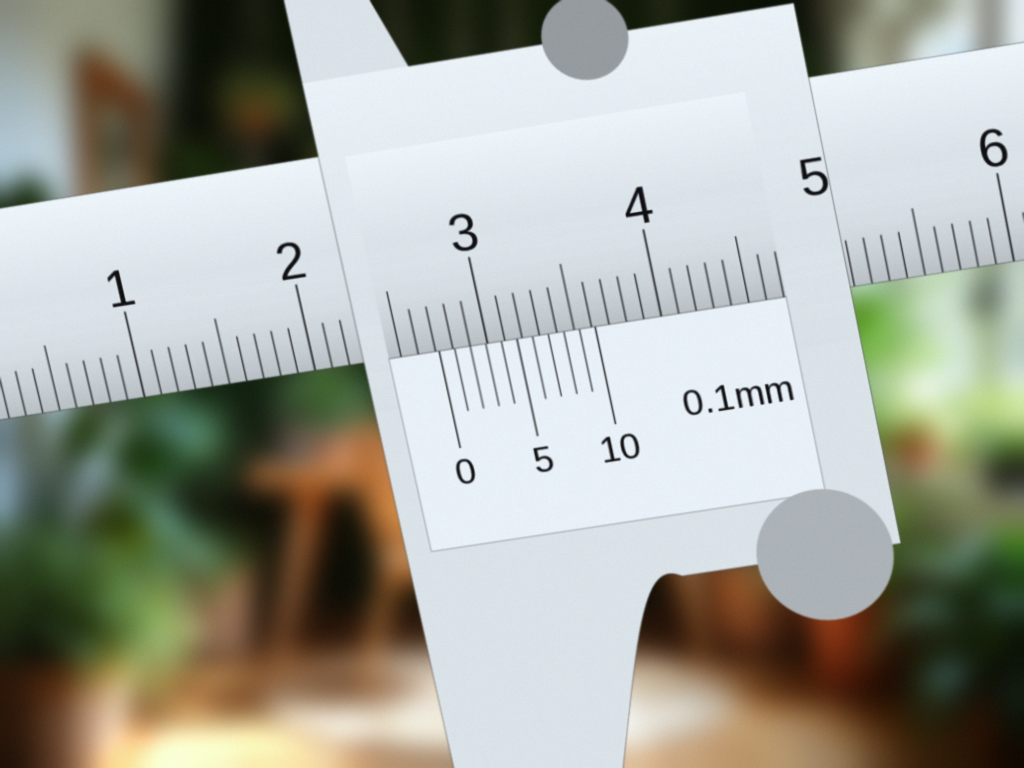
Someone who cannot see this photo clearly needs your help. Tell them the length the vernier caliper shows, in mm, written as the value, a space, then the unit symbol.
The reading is 27.2 mm
